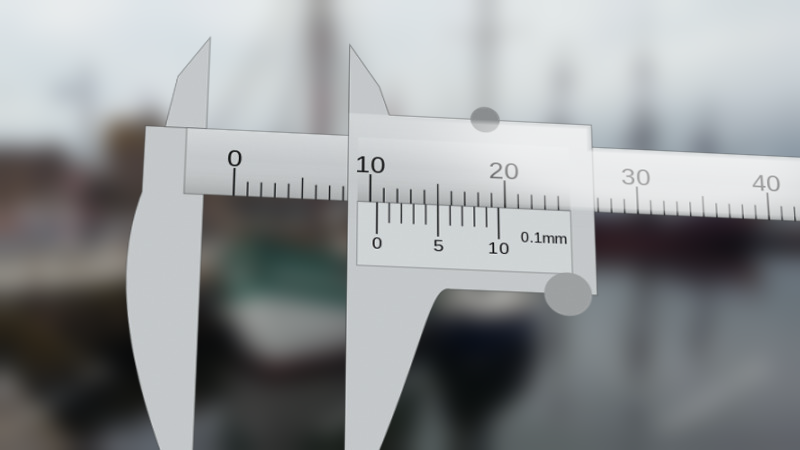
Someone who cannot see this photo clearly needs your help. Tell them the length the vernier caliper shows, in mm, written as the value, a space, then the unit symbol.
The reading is 10.5 mm
